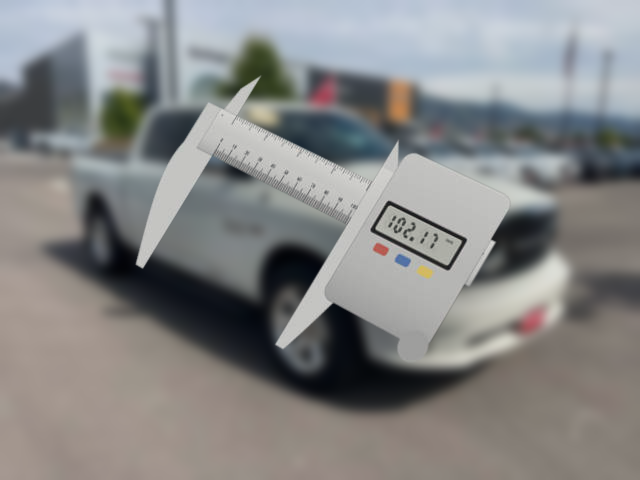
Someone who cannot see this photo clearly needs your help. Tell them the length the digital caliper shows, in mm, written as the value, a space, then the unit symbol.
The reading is 102.17 mm
